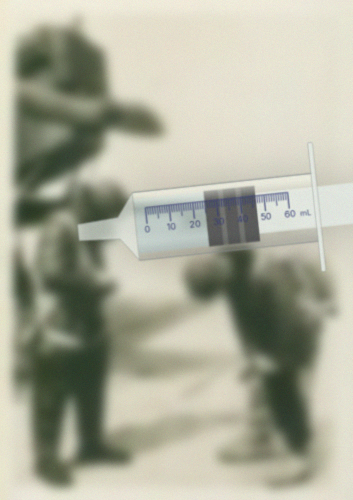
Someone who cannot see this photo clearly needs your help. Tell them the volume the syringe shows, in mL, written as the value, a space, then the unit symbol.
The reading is 25 mL
